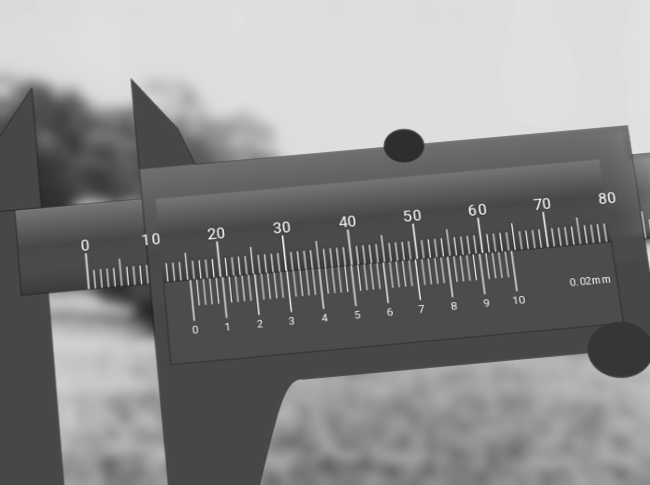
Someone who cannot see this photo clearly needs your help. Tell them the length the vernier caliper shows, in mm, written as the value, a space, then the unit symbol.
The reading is 15.4 mm
